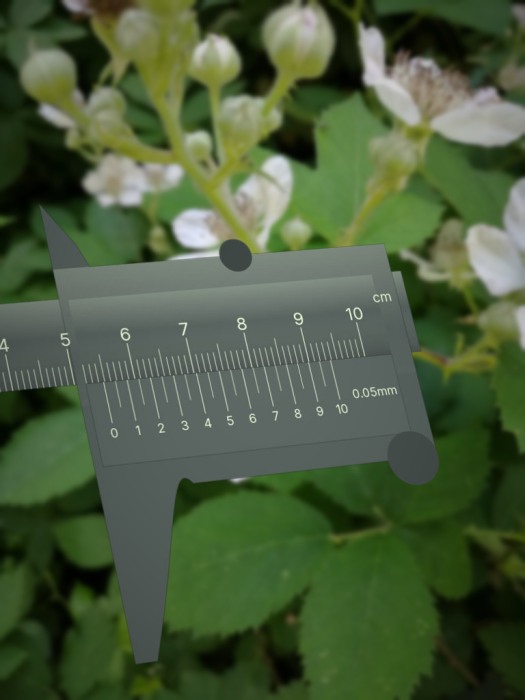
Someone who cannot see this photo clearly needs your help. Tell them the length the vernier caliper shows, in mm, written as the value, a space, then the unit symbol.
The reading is 54.8 mm
